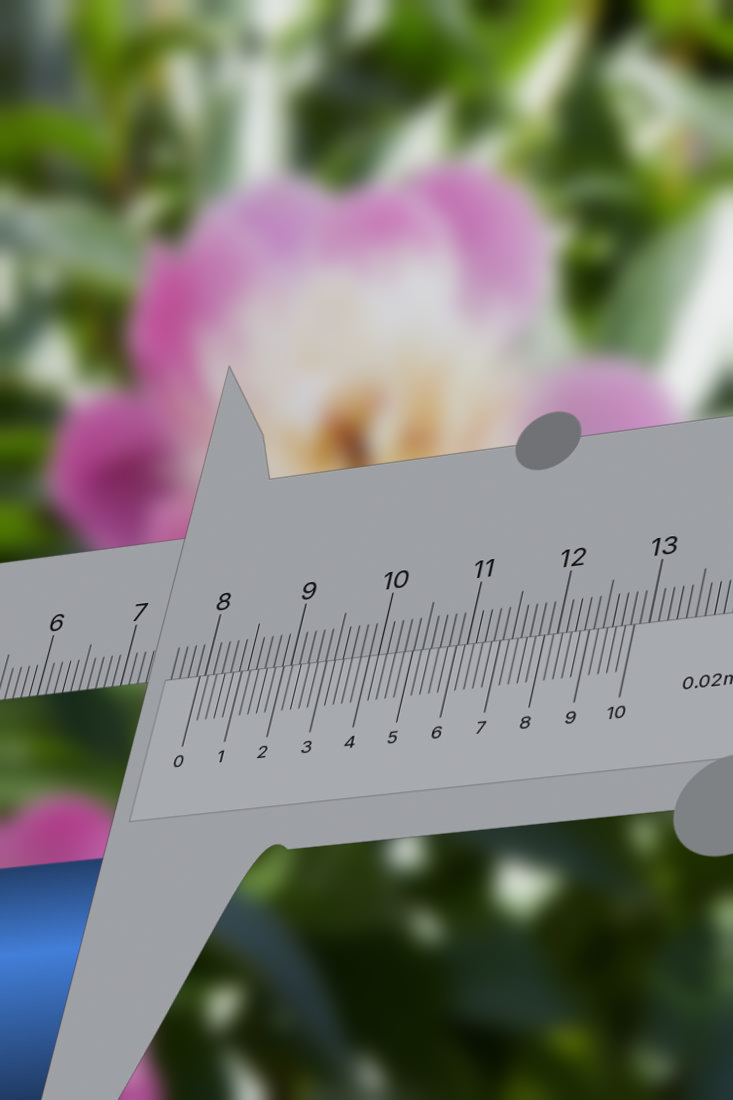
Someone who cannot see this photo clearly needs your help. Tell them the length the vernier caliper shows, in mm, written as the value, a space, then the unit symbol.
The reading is 79.4 mm
